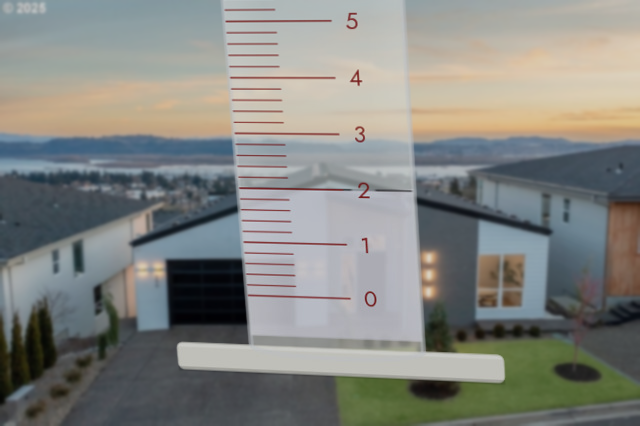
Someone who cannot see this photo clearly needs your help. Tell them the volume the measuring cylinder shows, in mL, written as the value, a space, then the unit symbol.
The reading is 2 mL
